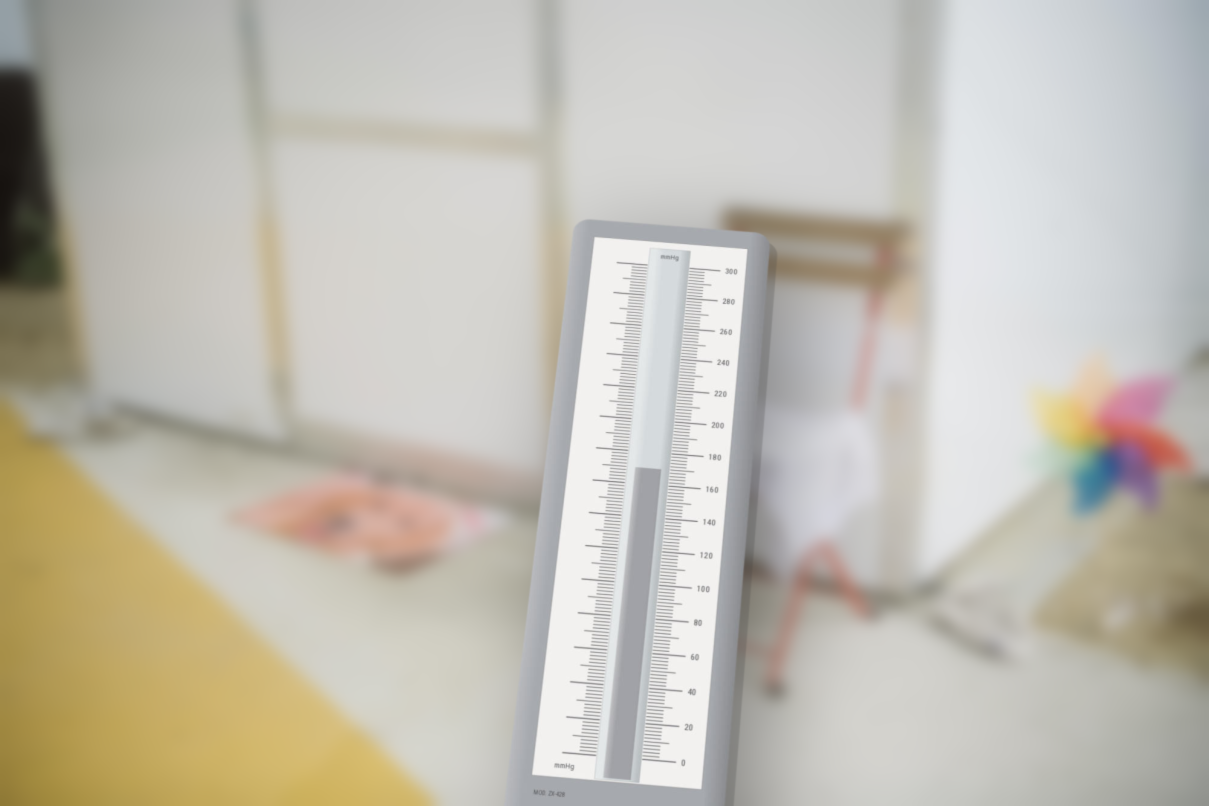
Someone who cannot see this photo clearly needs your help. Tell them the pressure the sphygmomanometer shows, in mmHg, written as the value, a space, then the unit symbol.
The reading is 170 mmHg
